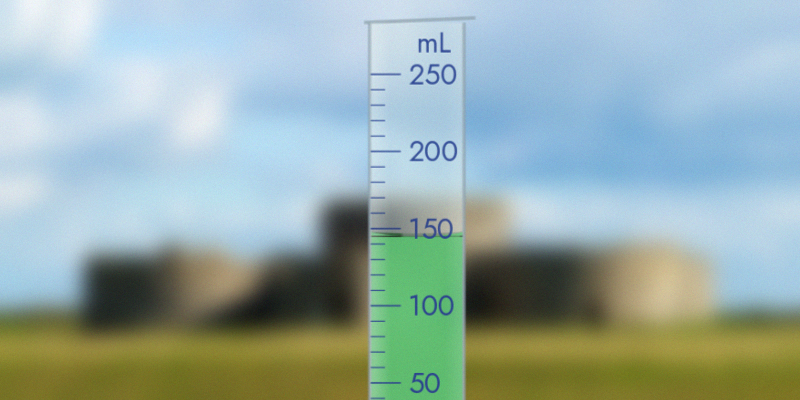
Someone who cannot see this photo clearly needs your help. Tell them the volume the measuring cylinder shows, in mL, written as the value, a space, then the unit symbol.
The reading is 145 mL
